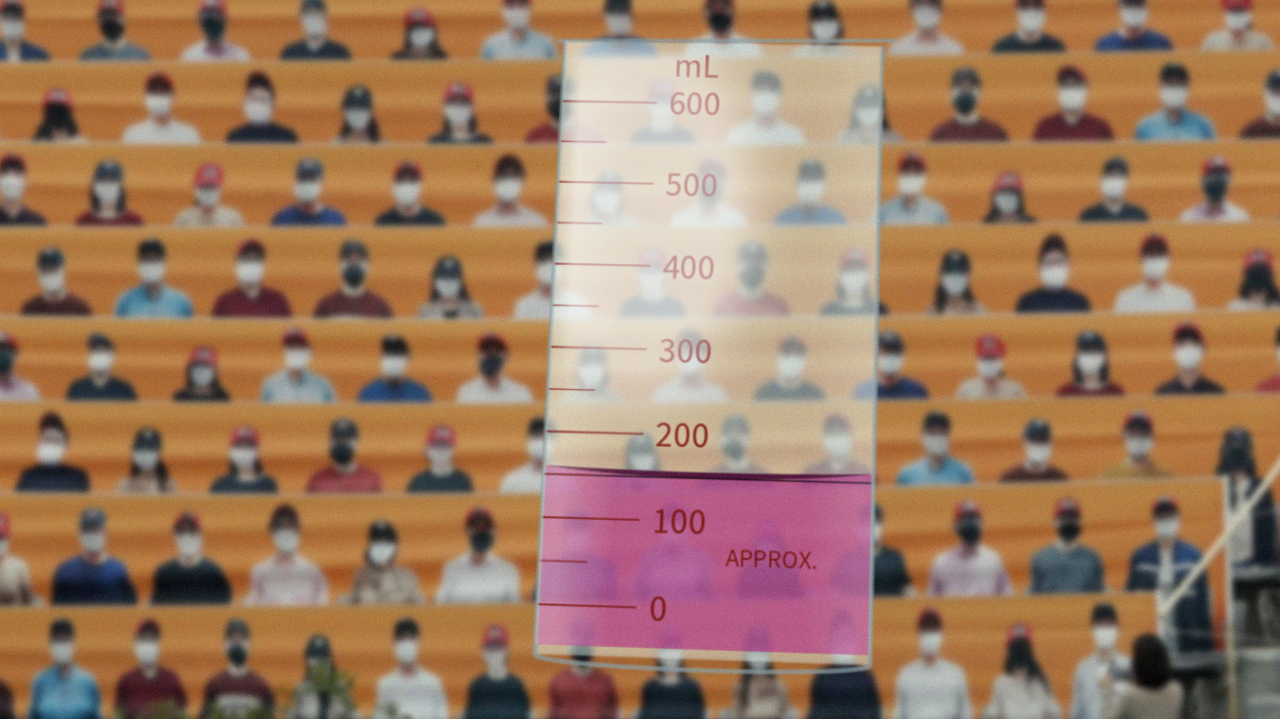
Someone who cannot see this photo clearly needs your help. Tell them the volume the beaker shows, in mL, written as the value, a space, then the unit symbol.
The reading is 150 mL
